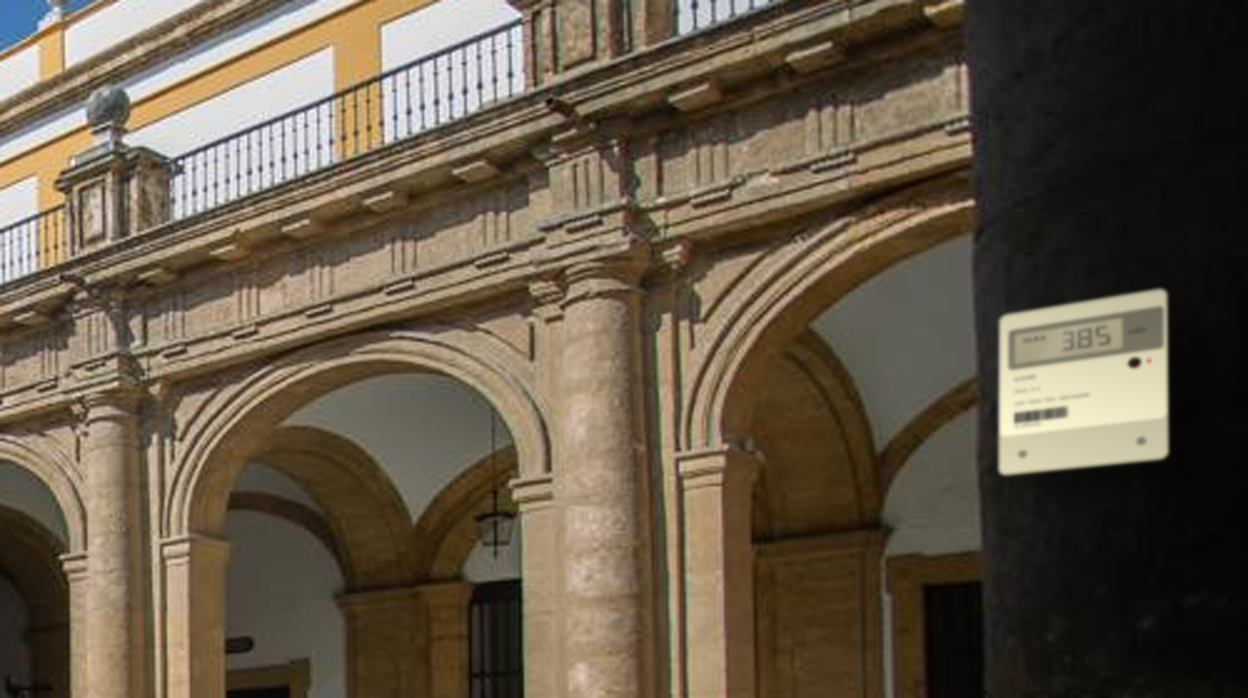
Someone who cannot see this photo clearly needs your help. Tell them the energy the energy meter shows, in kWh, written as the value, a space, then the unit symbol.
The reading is 385 kWh
